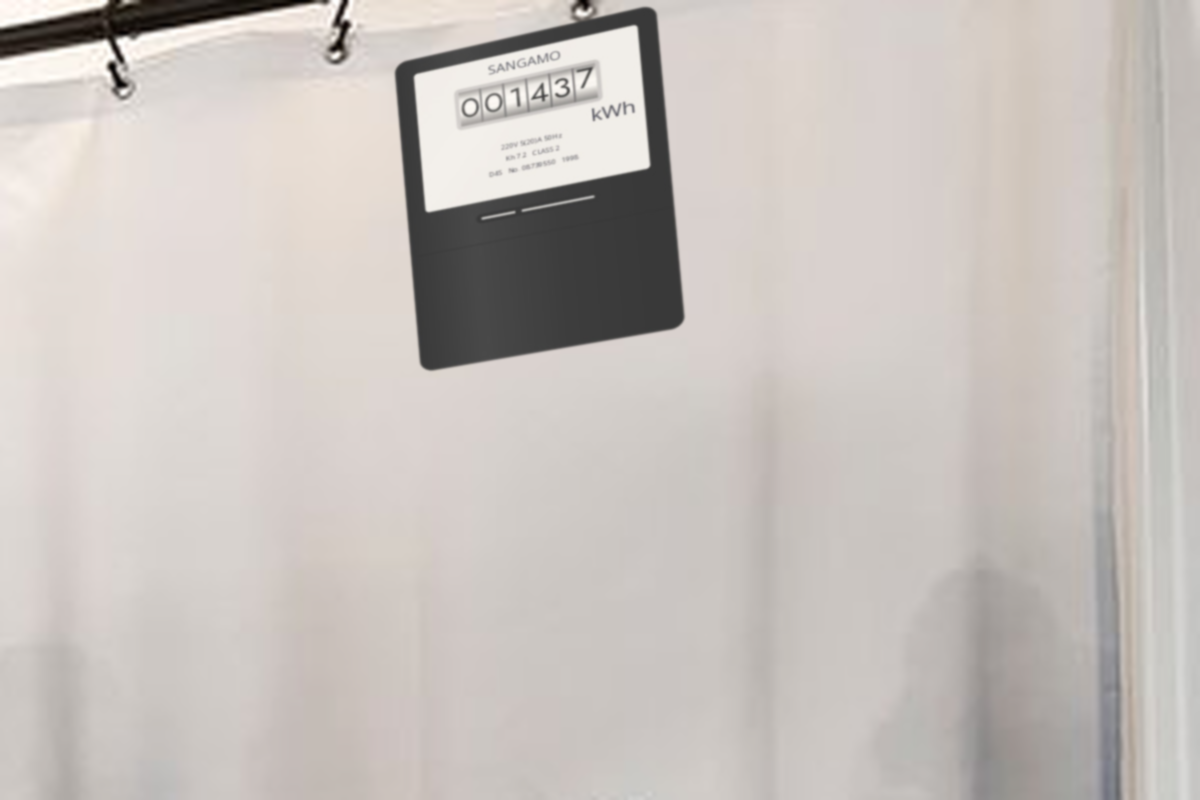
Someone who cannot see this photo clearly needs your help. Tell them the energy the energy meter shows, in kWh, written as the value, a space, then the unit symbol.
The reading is 1437 kWh
